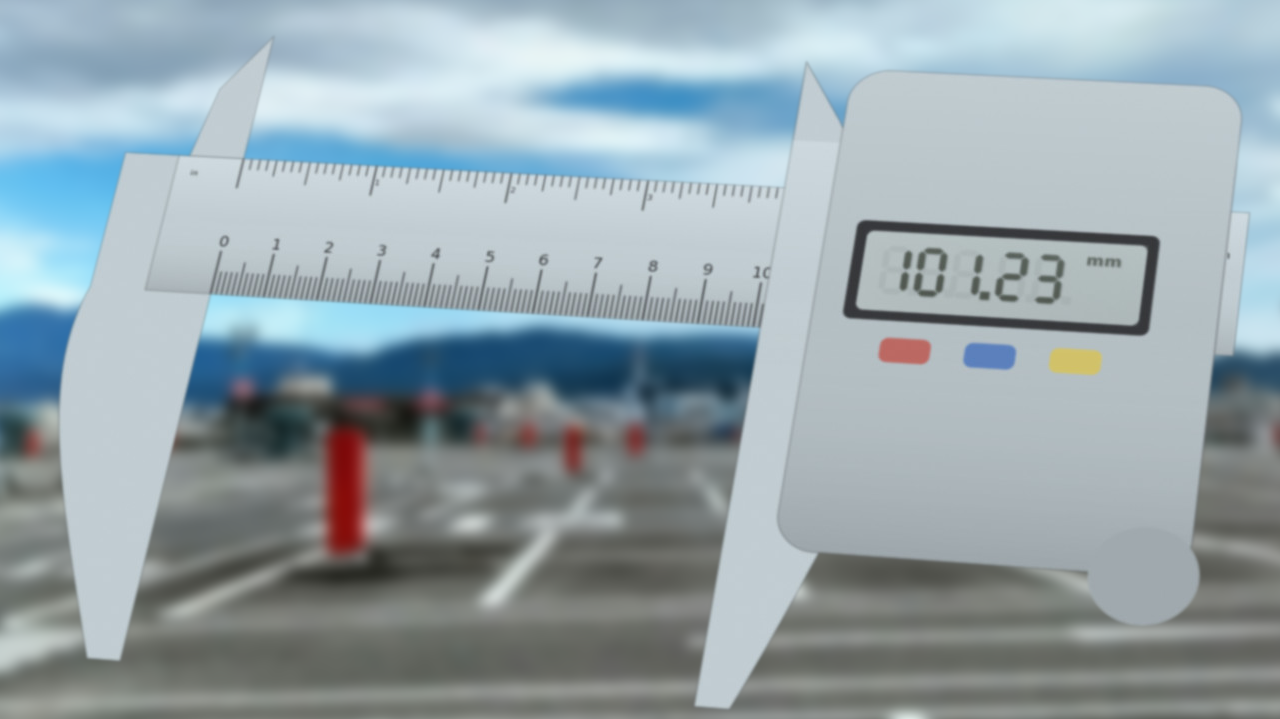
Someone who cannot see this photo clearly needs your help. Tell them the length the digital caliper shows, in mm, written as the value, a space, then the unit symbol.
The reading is 101.23 mm
